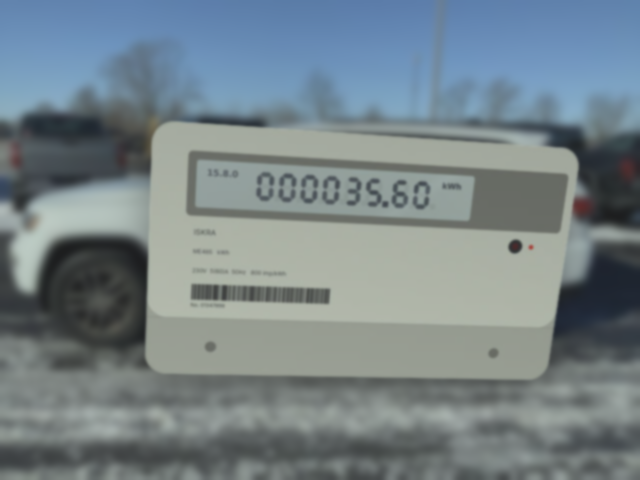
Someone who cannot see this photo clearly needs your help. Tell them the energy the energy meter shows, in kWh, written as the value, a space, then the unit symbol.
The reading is 35.60 kWh
